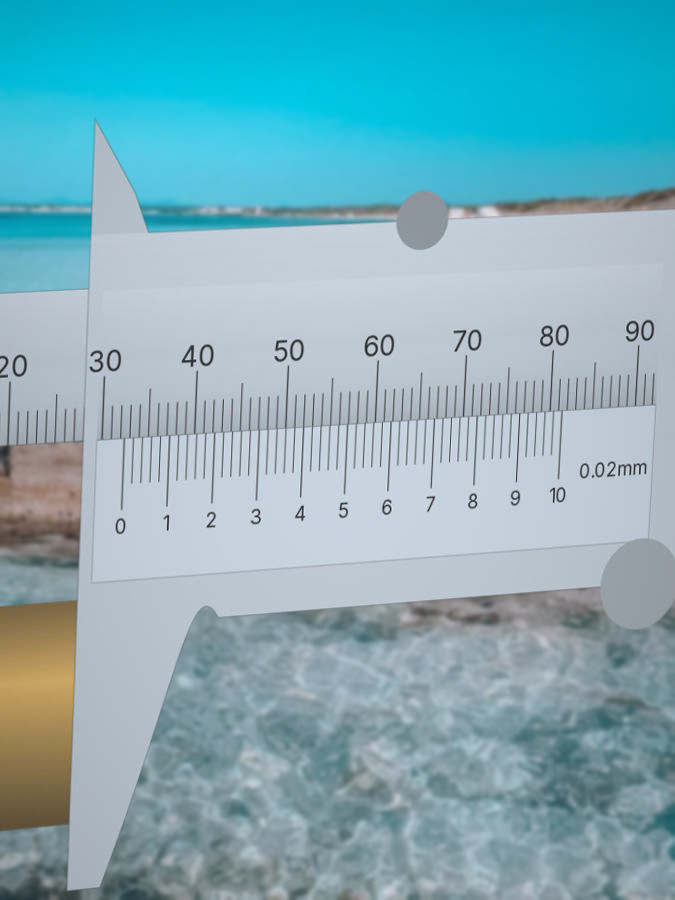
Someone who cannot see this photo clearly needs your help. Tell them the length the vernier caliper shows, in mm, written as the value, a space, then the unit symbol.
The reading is 32.4 mm
